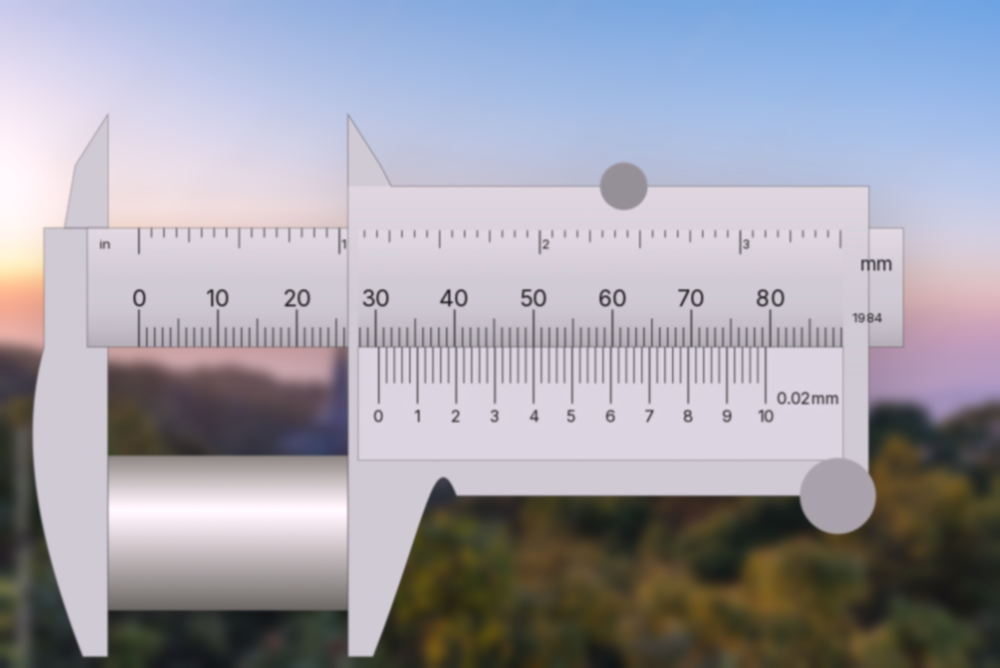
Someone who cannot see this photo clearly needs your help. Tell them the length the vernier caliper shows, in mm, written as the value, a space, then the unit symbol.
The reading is 30.4 mm
